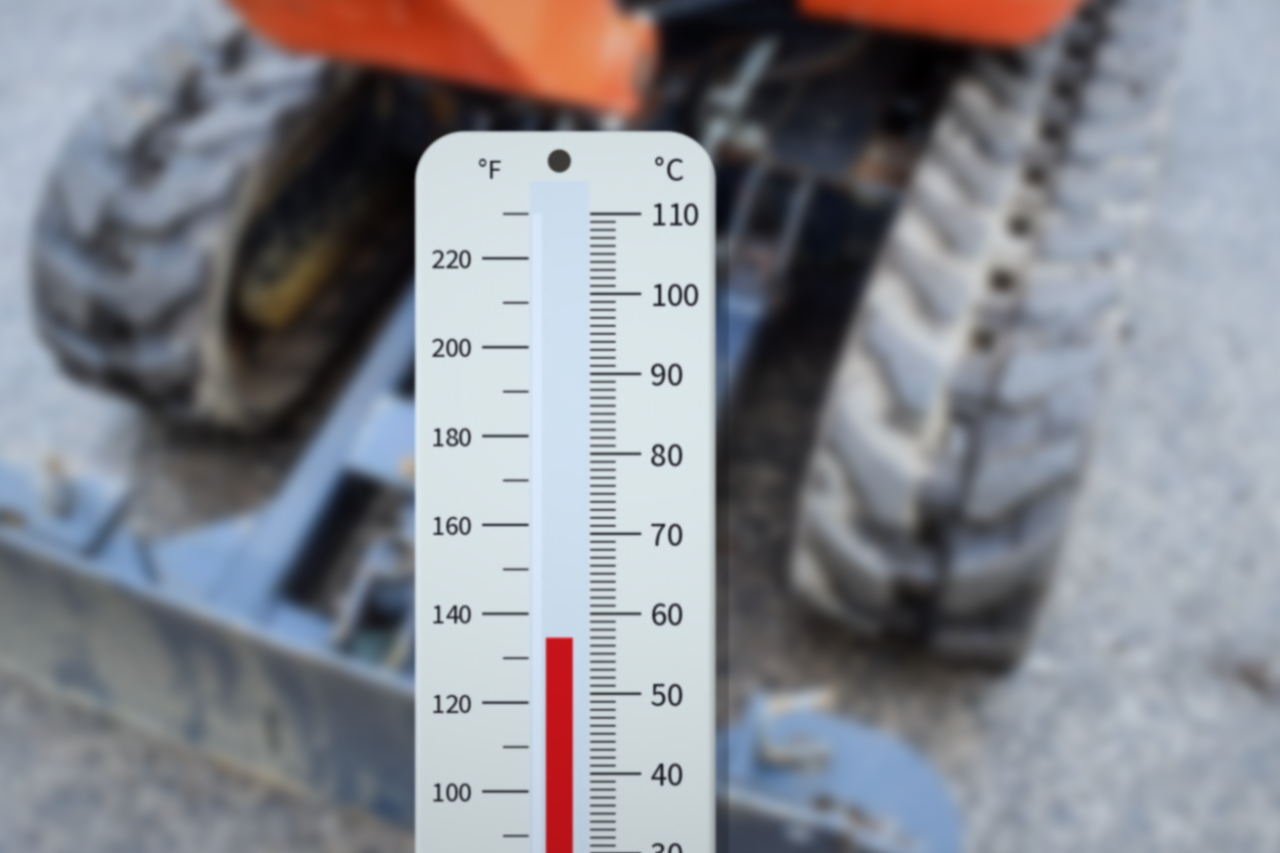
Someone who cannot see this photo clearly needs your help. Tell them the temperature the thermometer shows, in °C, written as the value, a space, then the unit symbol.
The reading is 57 °C
